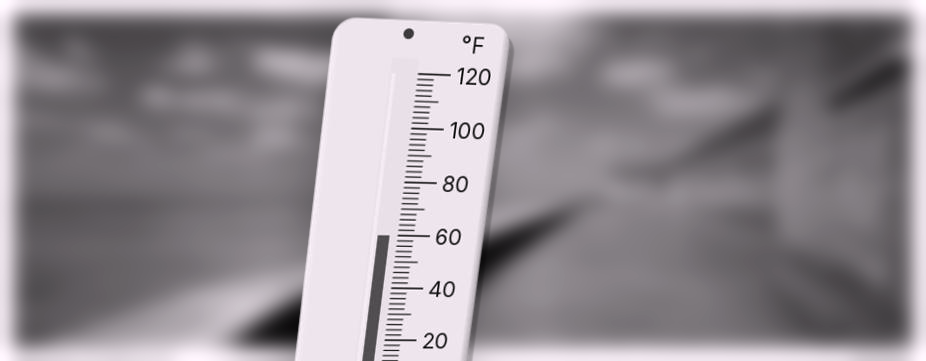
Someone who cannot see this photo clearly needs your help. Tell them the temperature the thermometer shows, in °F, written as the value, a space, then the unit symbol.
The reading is 60 °F
